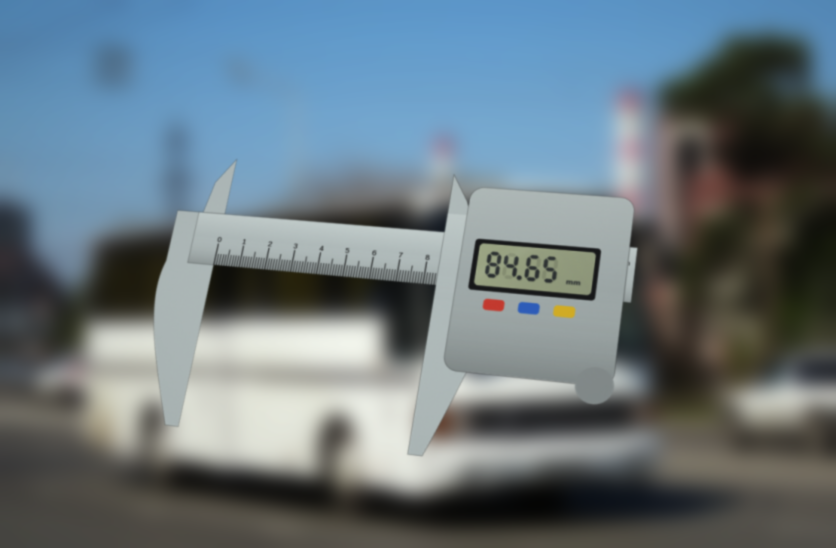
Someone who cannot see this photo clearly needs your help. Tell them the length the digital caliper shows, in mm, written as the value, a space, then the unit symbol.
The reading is 84.65 mm
